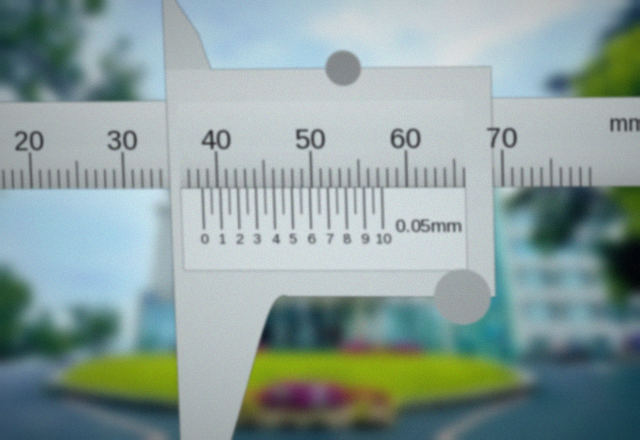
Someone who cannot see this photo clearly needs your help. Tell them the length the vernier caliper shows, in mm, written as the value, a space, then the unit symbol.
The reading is 38.4 mm
